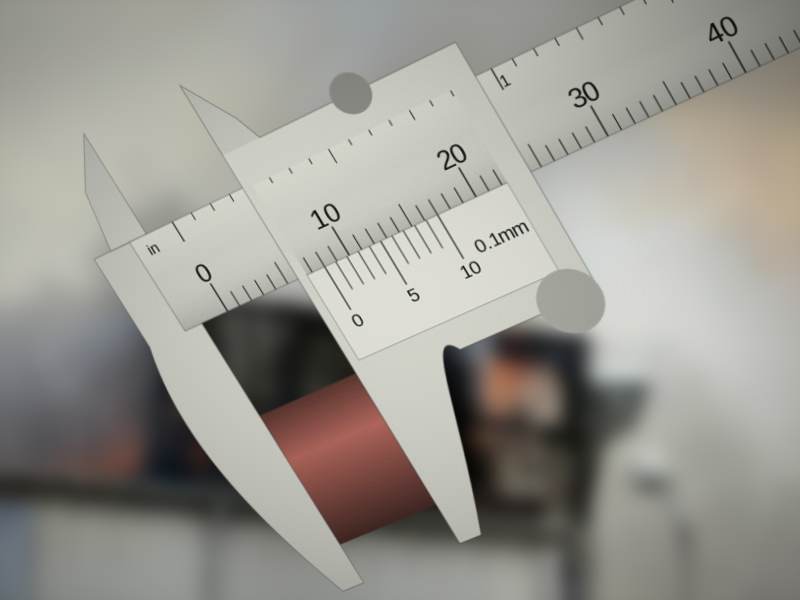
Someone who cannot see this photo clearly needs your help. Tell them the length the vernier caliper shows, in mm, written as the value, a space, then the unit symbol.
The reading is 8.0 mm
